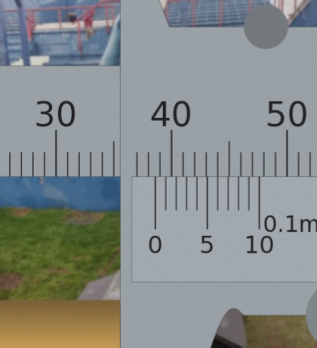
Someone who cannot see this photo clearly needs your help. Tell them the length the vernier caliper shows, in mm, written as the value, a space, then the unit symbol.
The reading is 38.6 mm
